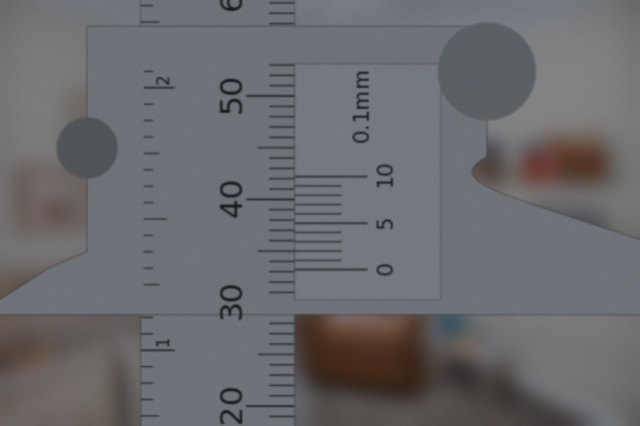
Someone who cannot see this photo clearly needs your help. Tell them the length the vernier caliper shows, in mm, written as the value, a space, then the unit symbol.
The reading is 33.2 mm
